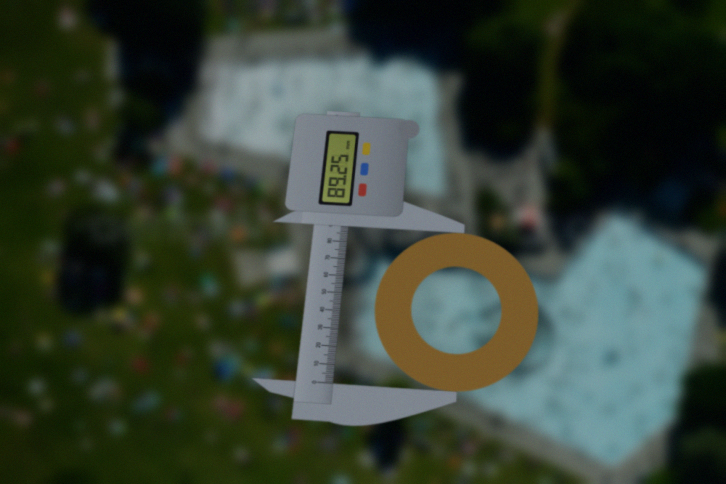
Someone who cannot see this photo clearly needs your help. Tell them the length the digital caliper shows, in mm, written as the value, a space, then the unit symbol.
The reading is 89.25 mm
